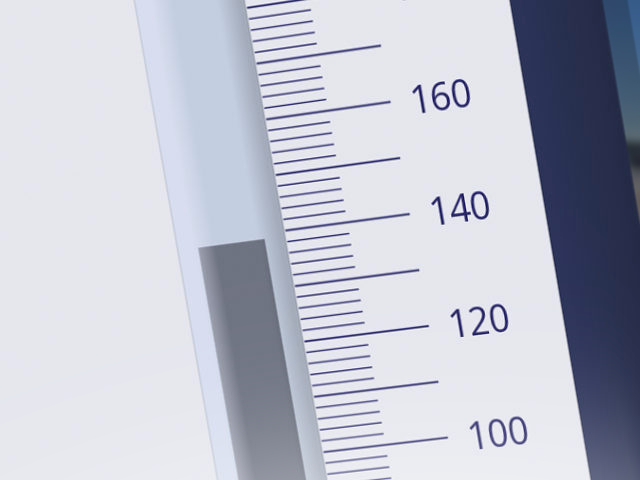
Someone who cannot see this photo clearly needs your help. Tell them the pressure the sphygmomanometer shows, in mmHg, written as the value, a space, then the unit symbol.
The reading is 139 mmHg
